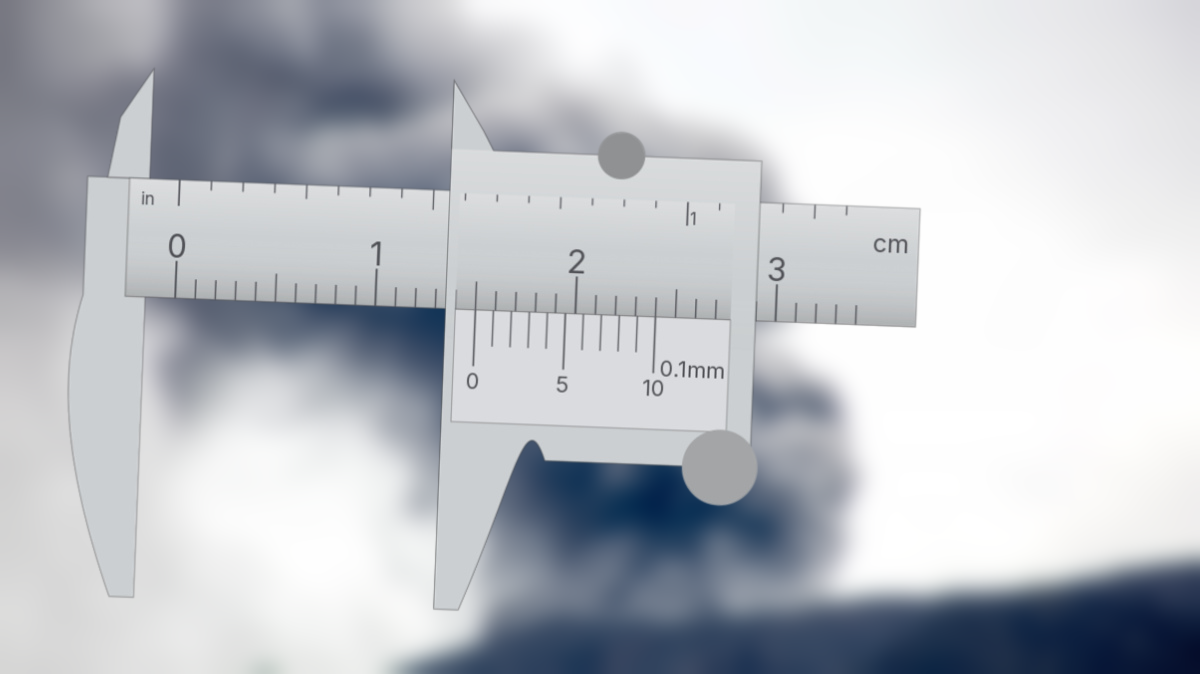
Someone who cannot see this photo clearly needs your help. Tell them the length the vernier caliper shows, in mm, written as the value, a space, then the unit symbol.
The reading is 15.0 mm
